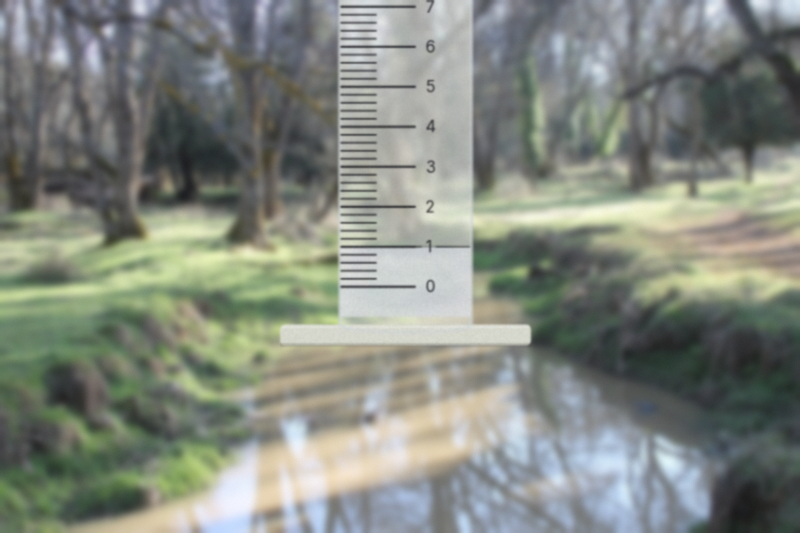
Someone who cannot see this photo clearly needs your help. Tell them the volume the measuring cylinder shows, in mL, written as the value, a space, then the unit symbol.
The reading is 1 mL
